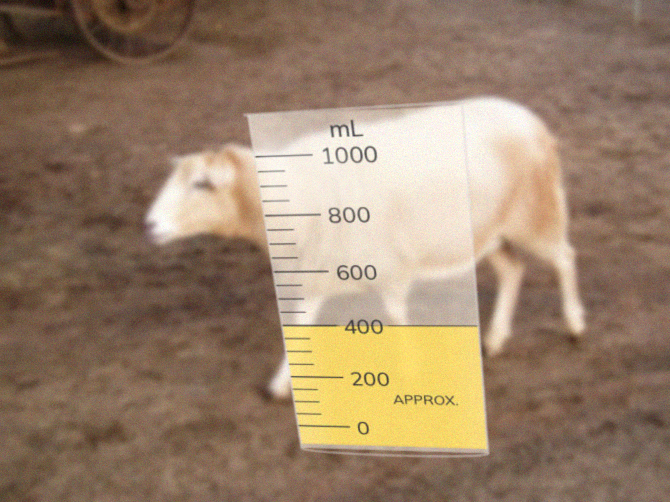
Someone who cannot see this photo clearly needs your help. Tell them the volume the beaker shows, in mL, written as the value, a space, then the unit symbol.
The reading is 400 mL
